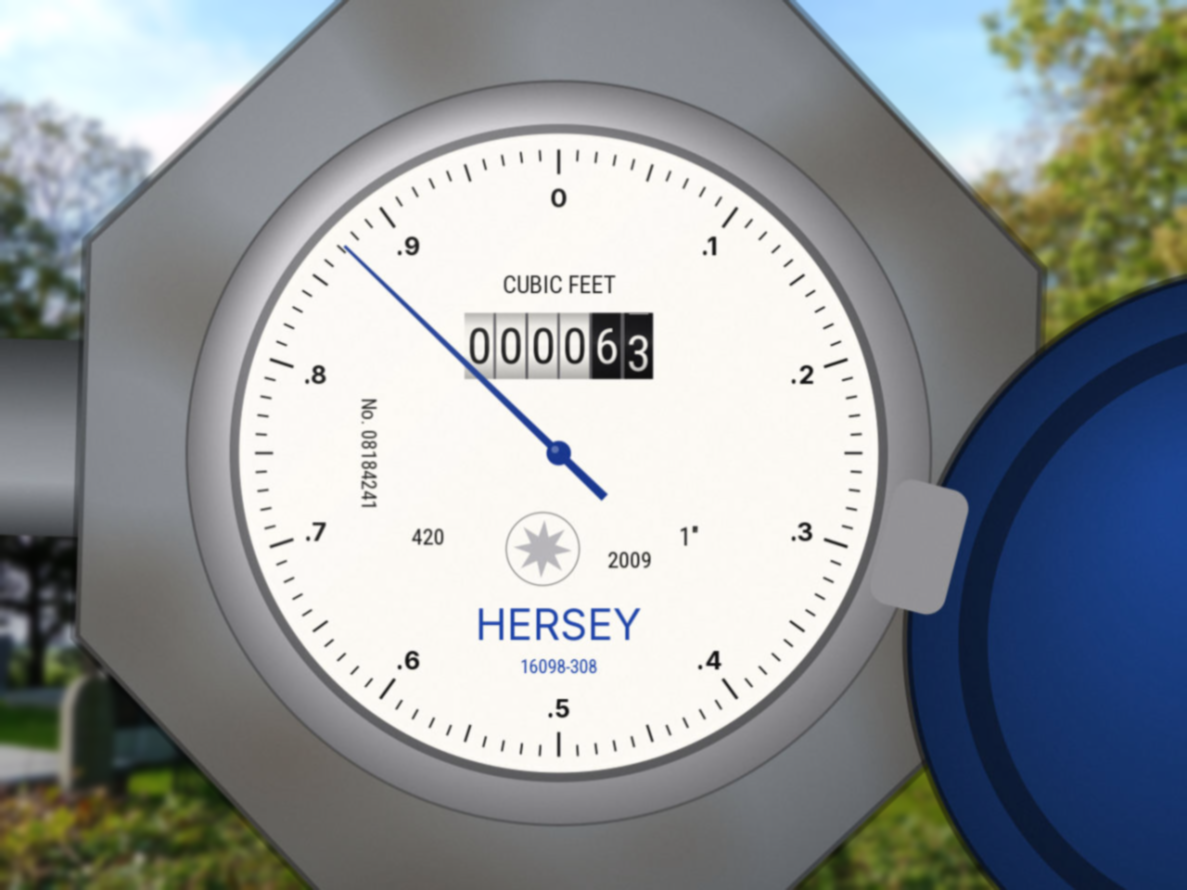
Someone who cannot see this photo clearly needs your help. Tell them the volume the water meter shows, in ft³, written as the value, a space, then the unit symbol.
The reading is 62.87 ft³
